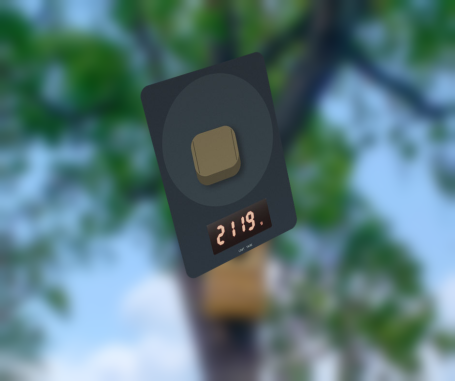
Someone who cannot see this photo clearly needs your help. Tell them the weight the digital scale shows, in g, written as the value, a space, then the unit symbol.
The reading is 2119 g
